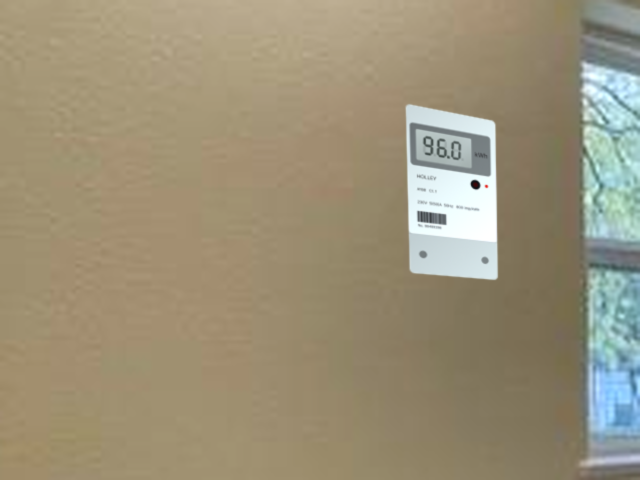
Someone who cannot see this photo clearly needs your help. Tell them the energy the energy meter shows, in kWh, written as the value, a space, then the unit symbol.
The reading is 96.0 kWh
